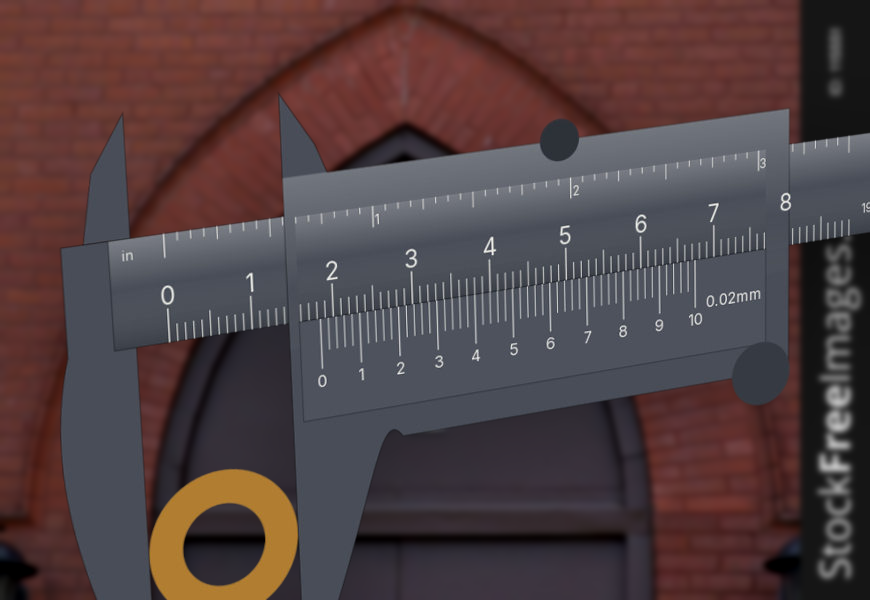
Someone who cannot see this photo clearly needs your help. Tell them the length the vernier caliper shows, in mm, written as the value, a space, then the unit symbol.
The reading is 18.4 mm
